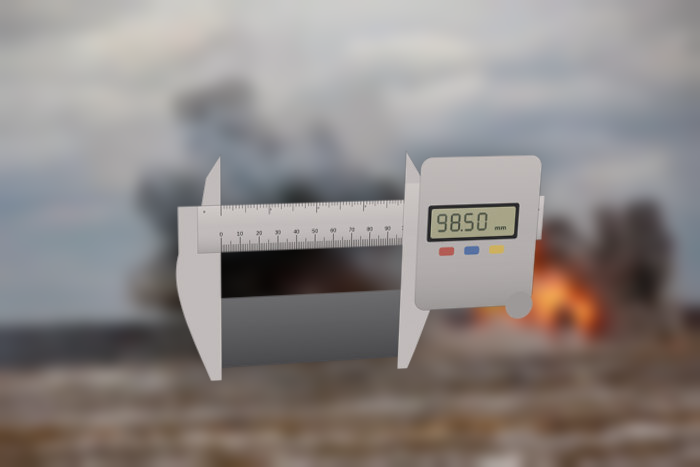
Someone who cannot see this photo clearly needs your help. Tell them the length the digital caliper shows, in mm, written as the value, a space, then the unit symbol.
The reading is 98.50 mm
